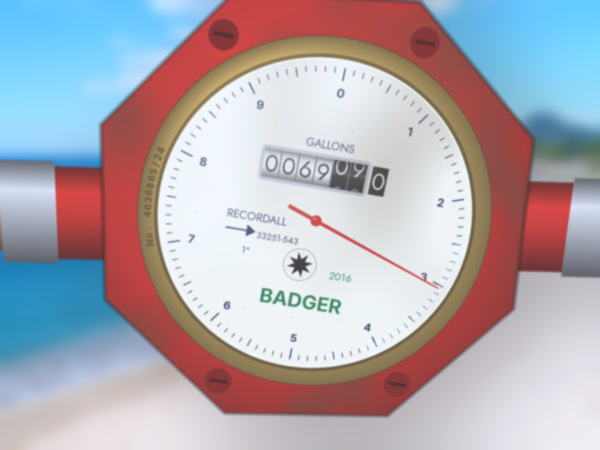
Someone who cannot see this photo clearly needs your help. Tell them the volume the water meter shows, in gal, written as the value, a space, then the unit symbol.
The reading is 69093.0 gal
